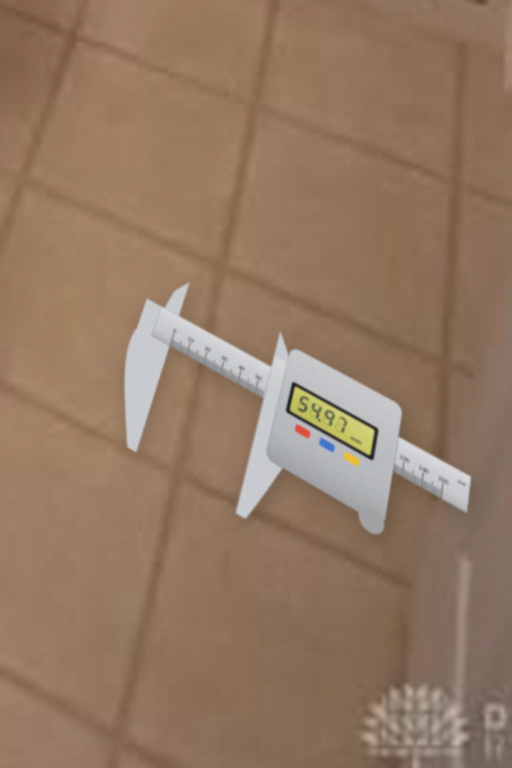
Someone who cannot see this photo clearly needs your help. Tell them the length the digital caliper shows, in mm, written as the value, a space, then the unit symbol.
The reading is 54.97 mm
